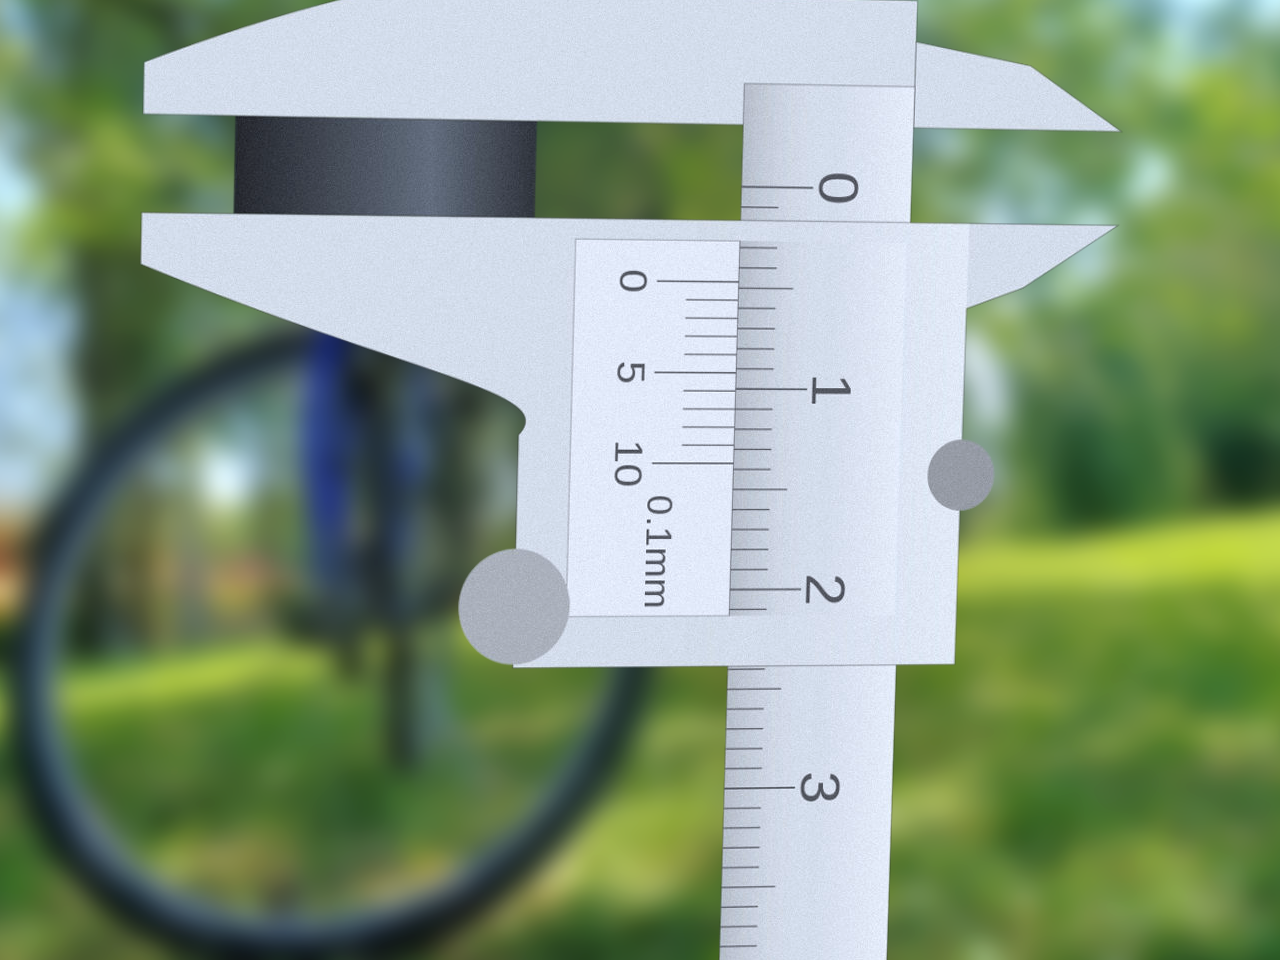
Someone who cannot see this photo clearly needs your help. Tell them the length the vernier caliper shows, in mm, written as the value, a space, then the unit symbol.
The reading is 4.7 mm
